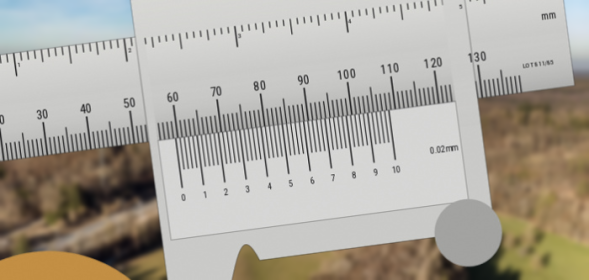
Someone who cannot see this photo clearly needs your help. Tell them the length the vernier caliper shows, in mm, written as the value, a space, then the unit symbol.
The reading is 59.5 mm
